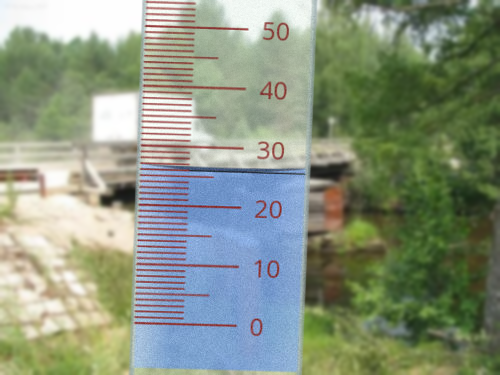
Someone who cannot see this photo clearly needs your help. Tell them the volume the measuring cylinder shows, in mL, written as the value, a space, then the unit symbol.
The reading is 26 mL
